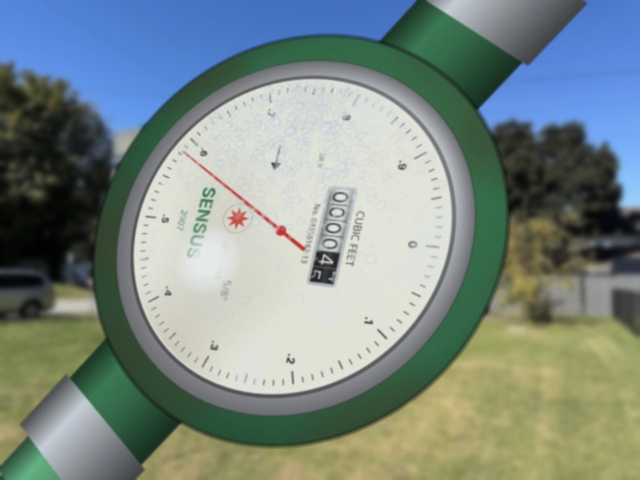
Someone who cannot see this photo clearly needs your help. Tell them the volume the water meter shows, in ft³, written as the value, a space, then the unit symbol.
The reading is 44.58 ft³
